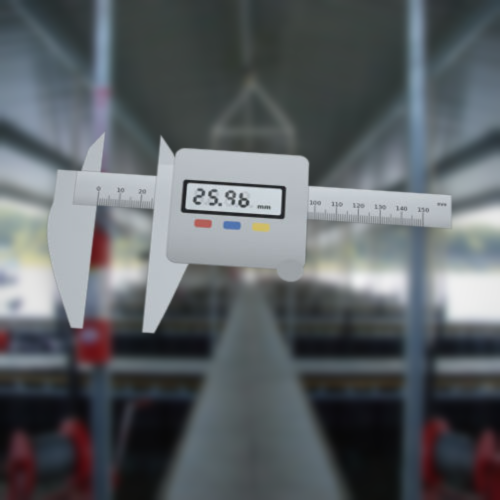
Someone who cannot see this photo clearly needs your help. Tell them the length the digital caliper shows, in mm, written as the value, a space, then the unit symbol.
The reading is 25.96 mm
